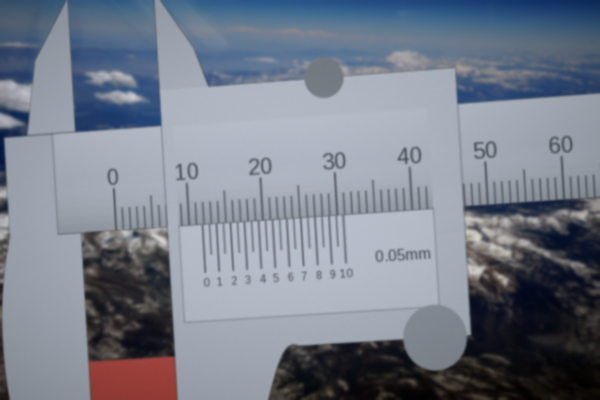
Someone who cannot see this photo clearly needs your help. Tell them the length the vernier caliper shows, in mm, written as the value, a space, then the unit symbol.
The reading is 11.8 mm
